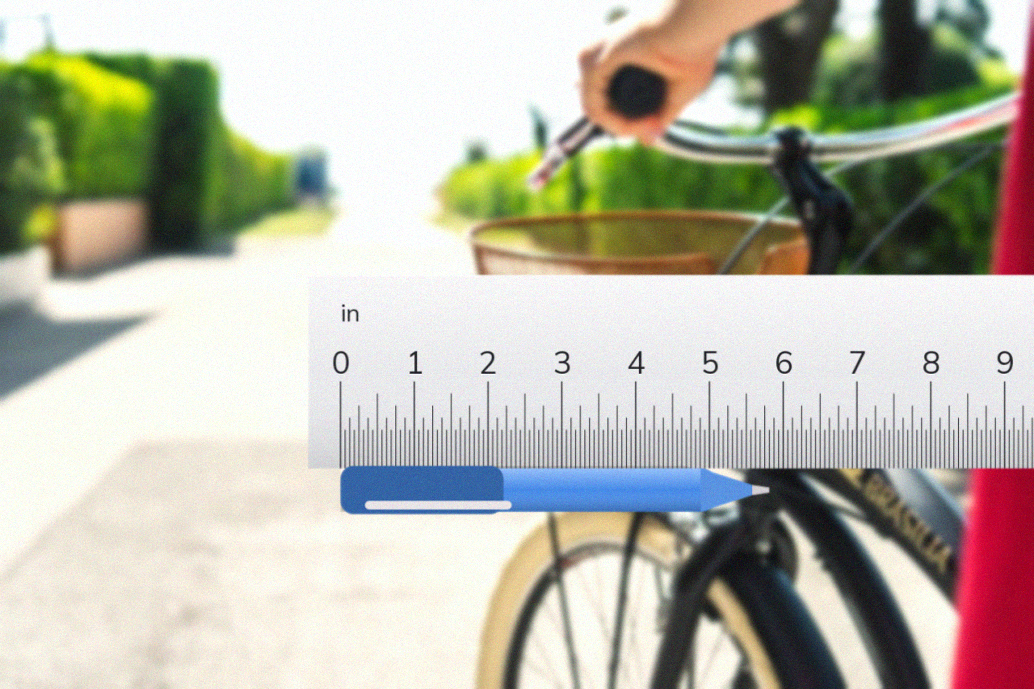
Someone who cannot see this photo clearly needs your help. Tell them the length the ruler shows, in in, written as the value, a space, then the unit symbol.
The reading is 5.8125 in
